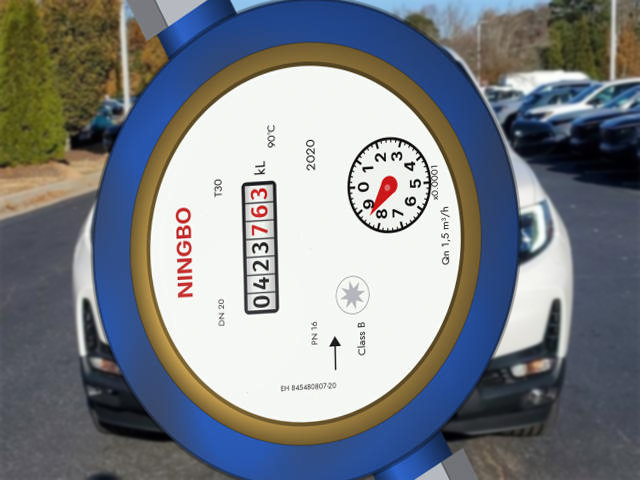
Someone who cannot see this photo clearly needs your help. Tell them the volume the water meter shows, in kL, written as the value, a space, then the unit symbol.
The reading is 423.7638 kL
